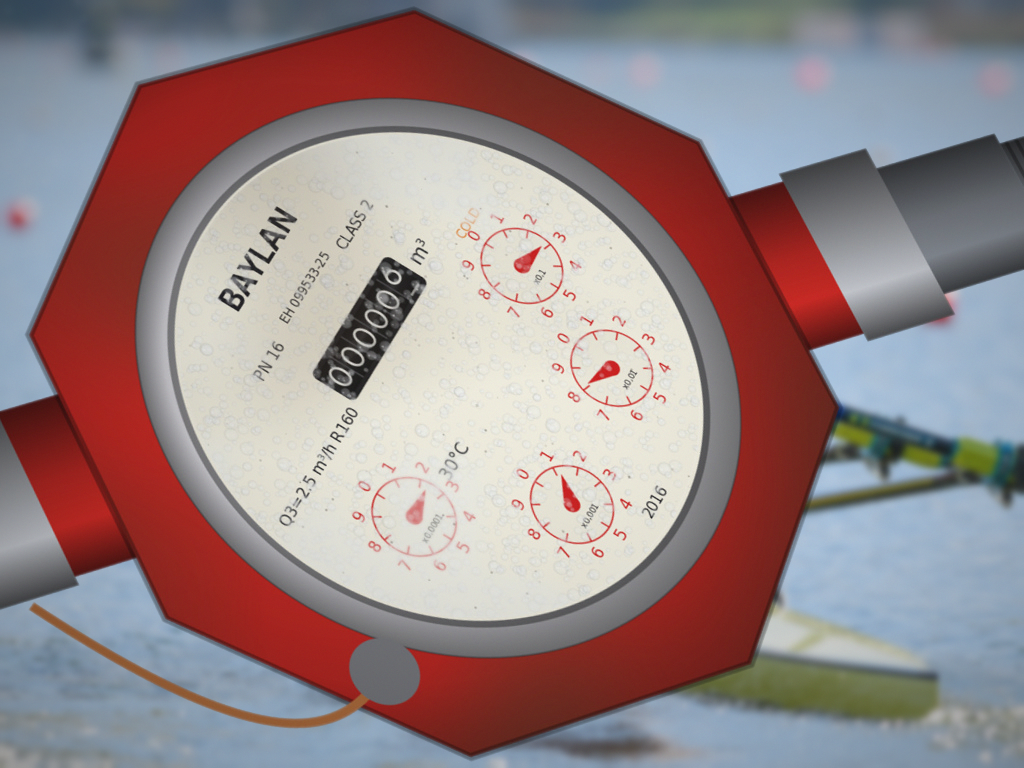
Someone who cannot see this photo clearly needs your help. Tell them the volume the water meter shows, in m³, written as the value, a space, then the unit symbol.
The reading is 6.2812 m³
